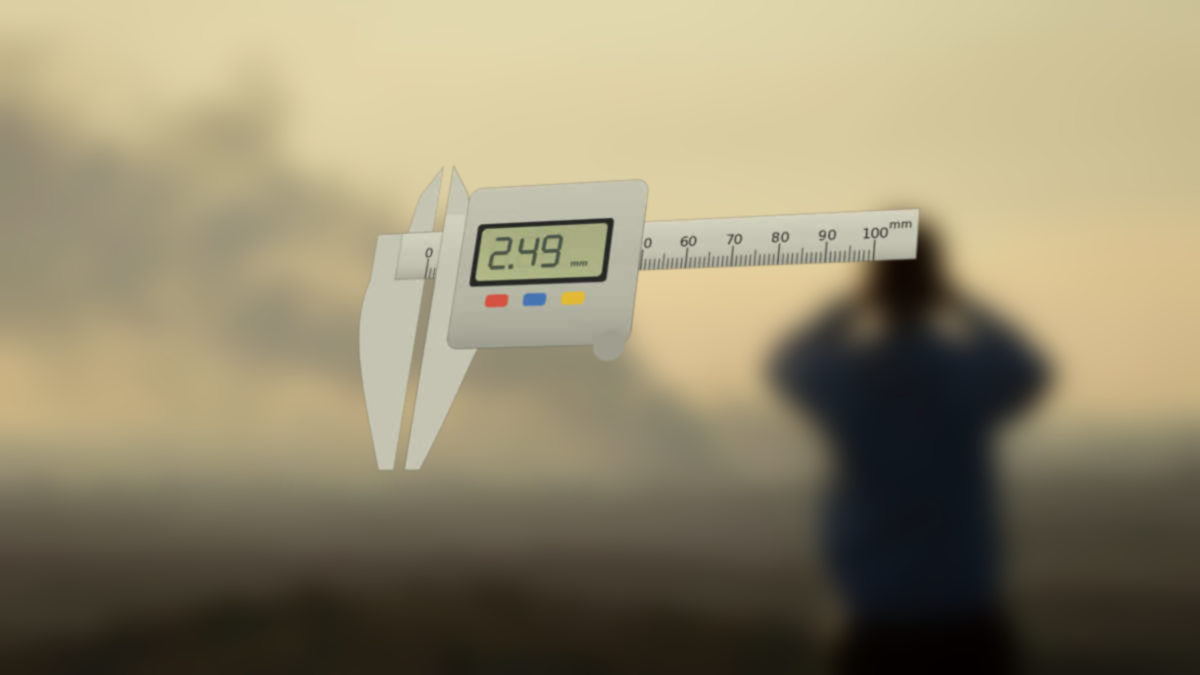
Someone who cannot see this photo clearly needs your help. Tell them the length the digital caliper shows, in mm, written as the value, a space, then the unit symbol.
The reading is 2.49 mm
